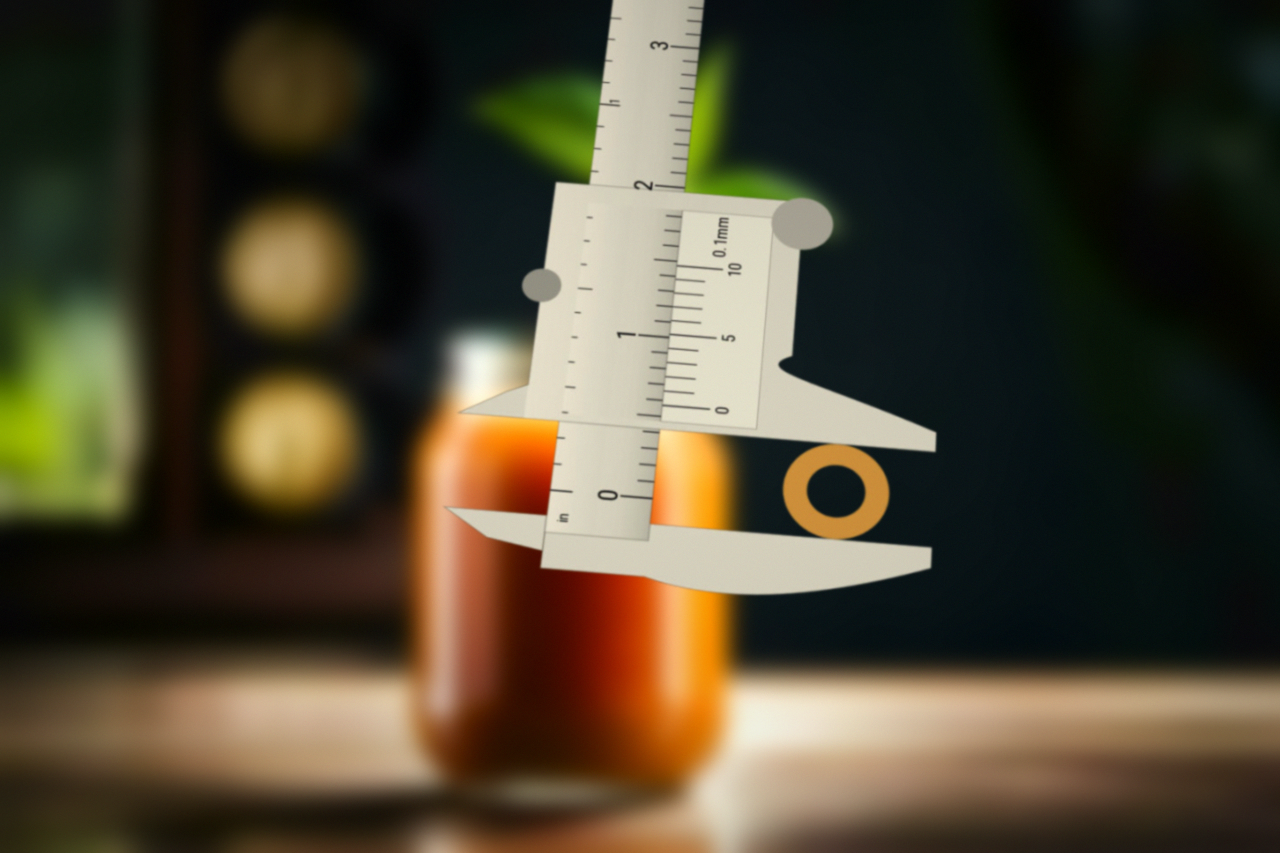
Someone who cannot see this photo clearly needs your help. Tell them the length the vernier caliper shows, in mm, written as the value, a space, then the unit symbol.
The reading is 5.7 mm
